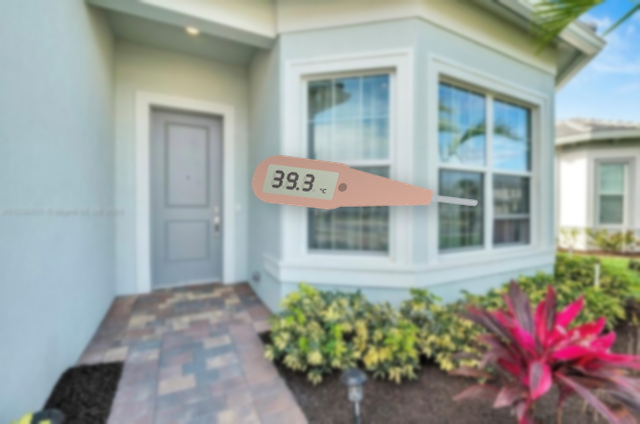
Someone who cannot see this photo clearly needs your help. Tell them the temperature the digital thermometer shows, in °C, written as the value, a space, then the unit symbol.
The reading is 39.3 °C
